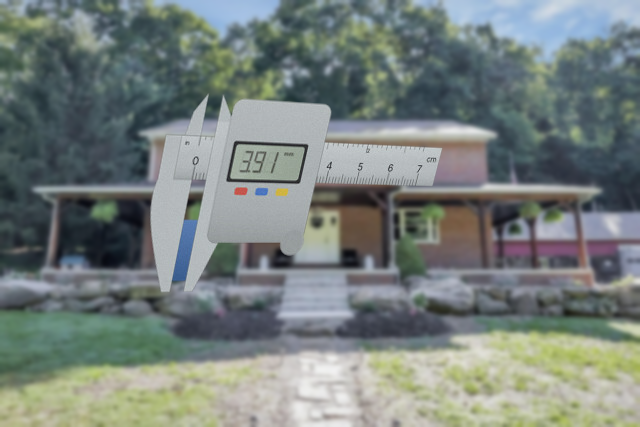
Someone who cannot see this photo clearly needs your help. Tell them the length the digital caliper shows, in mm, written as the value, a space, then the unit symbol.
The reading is 3.91 mm
